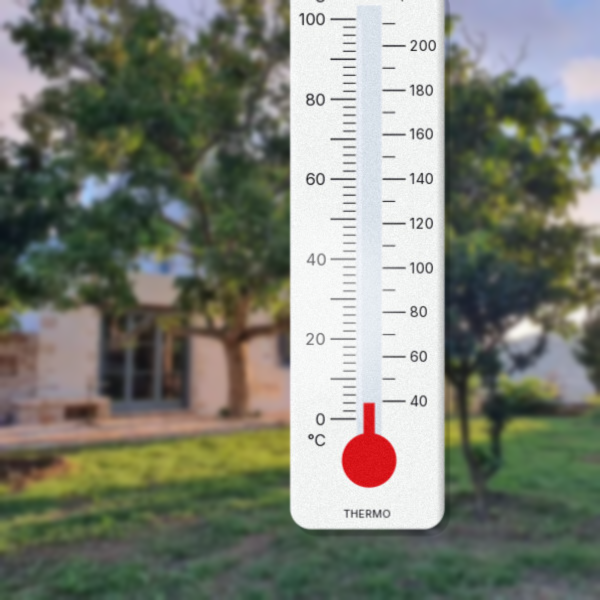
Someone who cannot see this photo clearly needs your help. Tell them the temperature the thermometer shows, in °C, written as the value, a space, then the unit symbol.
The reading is 4 °C
